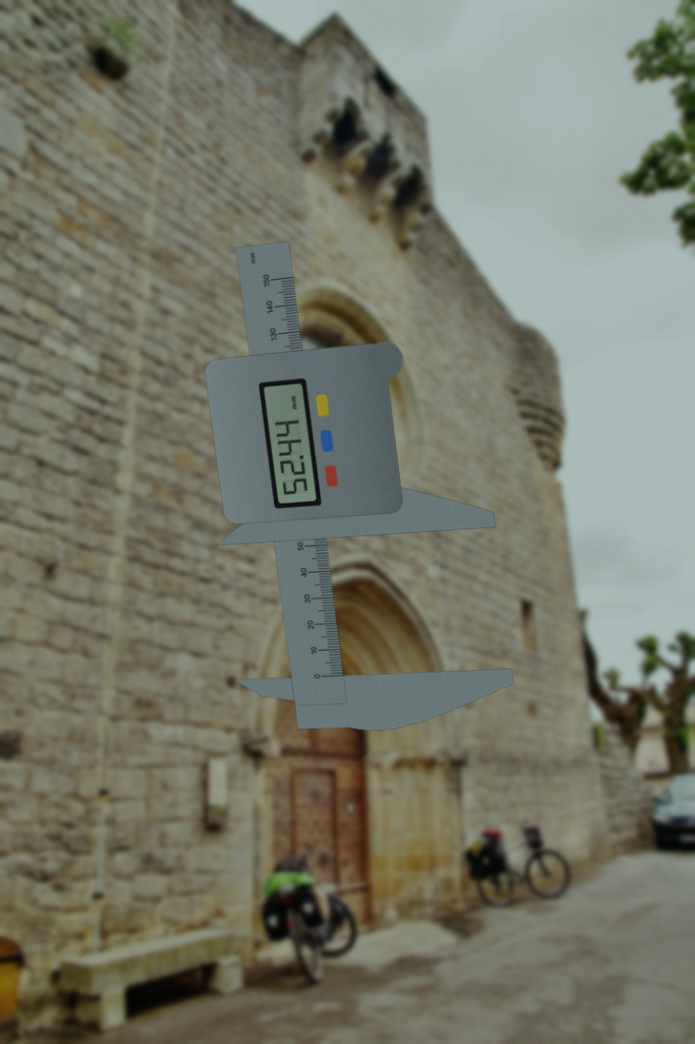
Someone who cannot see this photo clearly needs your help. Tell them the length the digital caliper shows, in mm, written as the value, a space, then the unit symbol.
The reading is 52.44 mm
